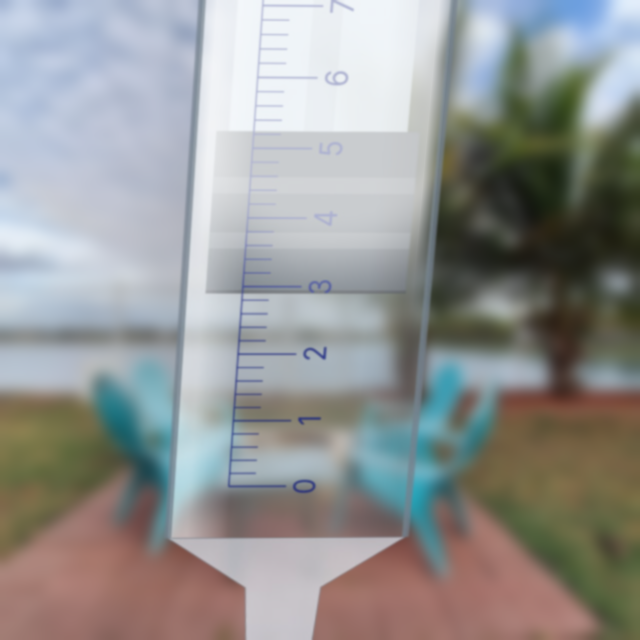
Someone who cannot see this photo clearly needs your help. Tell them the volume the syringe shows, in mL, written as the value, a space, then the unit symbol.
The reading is 2.9 mL
